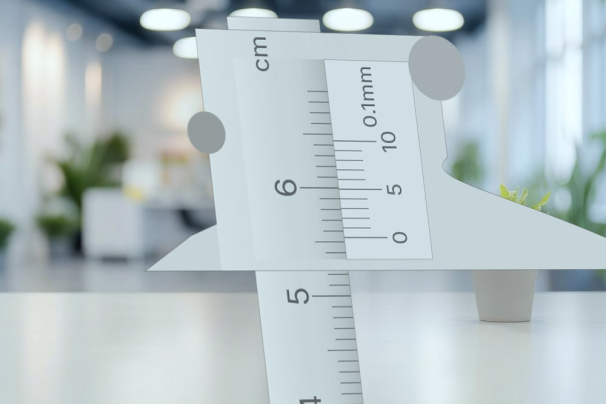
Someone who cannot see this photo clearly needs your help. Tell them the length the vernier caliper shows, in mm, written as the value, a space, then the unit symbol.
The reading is 55.4 mm
